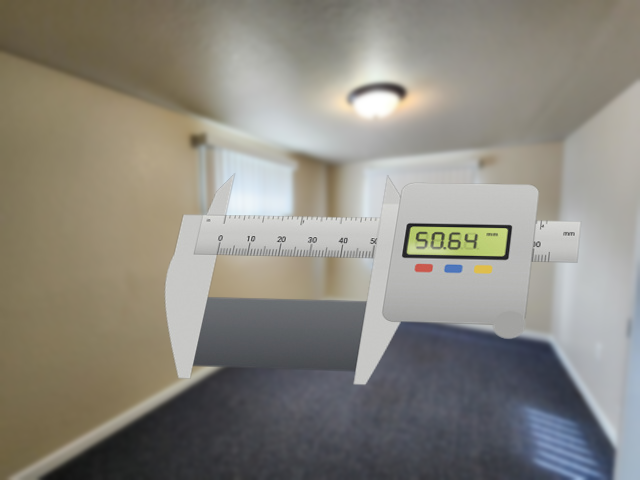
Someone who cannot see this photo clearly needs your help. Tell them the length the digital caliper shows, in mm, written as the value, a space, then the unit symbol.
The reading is 50.64 mm
